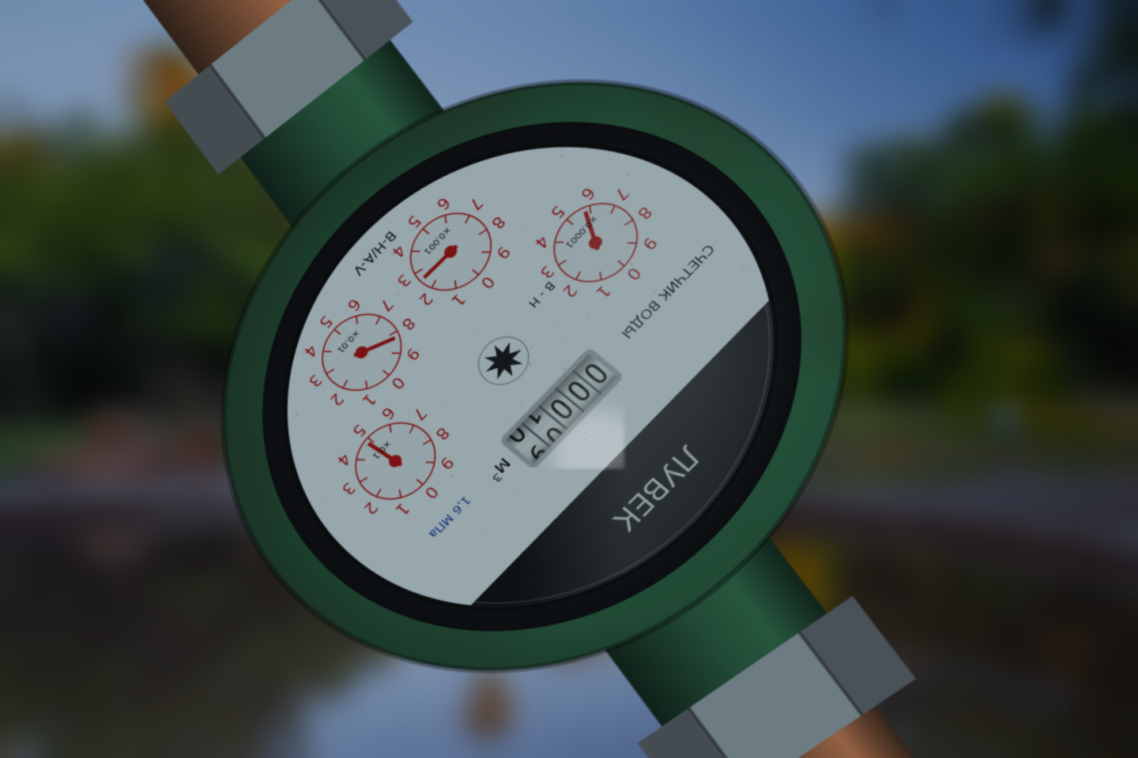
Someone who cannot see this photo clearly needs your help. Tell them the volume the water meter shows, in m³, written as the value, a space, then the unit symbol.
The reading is 9.4825 m³
